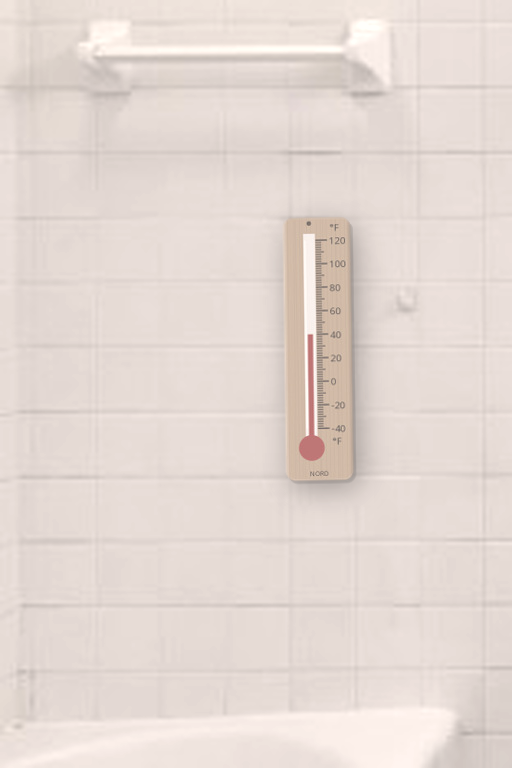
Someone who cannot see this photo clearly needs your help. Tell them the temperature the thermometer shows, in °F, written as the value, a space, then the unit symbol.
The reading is 40 °F
